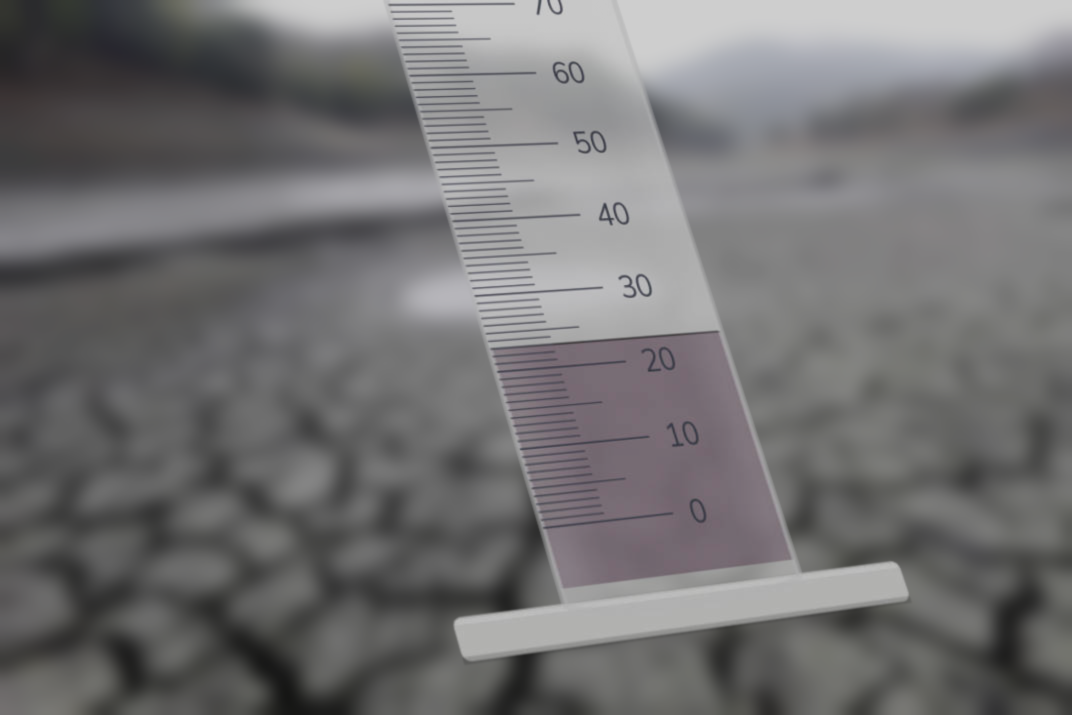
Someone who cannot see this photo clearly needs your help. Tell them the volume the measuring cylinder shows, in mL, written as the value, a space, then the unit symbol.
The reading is 23 mL
